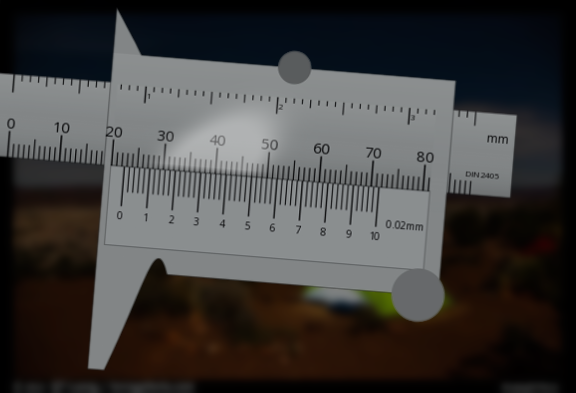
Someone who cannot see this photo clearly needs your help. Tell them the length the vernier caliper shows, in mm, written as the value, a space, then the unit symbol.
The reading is 22.5 mm
